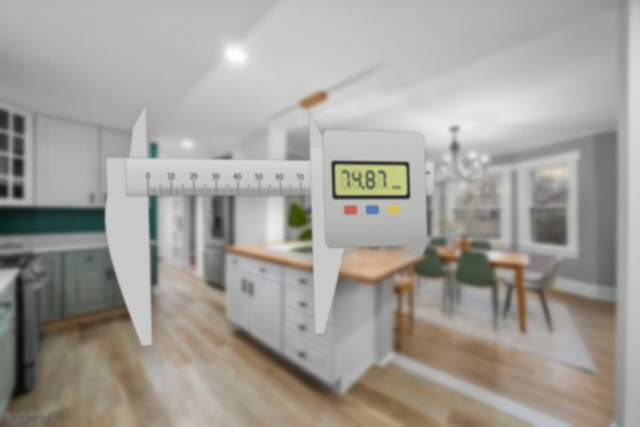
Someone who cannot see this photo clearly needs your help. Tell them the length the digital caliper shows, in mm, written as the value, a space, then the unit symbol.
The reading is 74.87 mm
